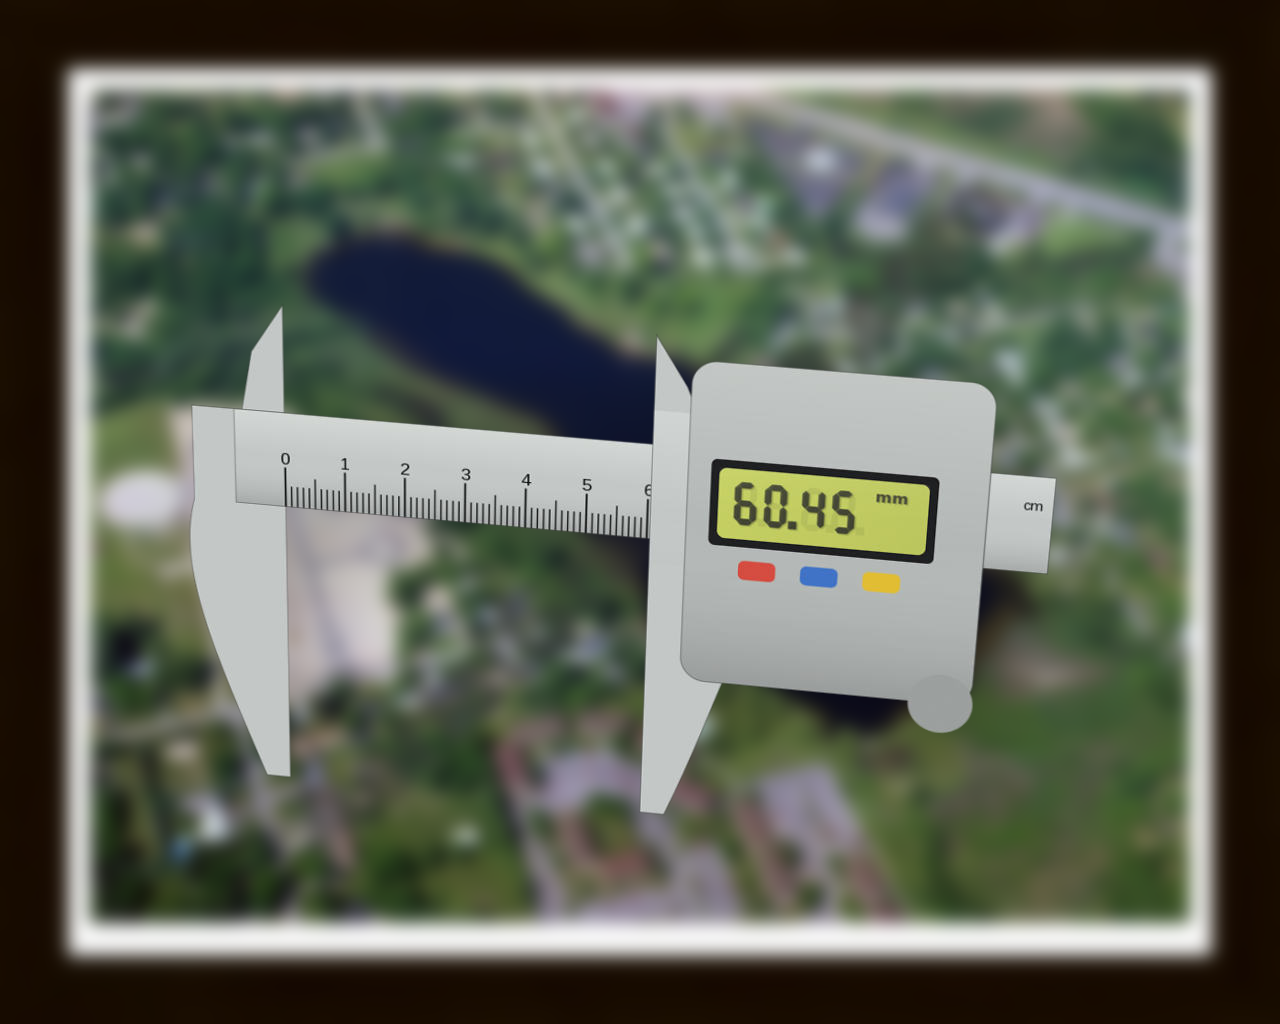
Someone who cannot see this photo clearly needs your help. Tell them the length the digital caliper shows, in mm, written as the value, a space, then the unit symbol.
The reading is 60.45 mm
